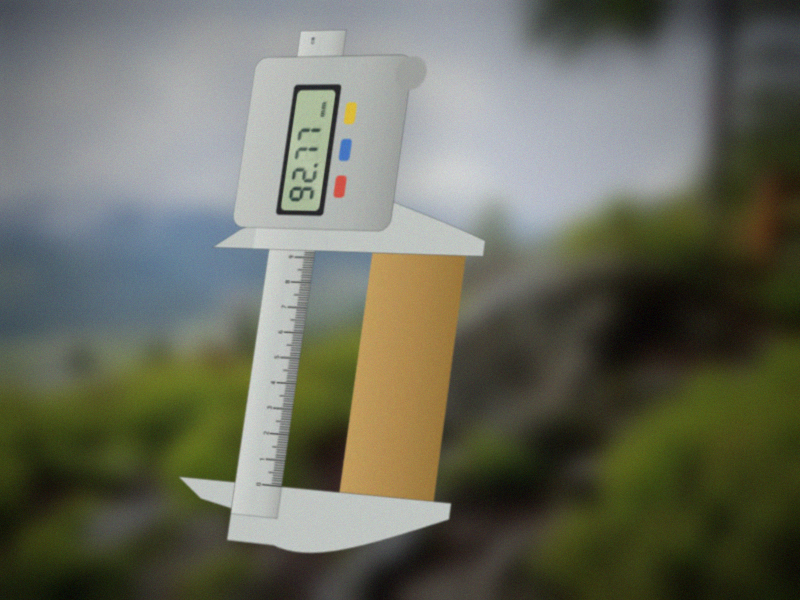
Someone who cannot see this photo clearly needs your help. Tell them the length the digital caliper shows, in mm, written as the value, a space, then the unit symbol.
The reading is 92.77 mm
